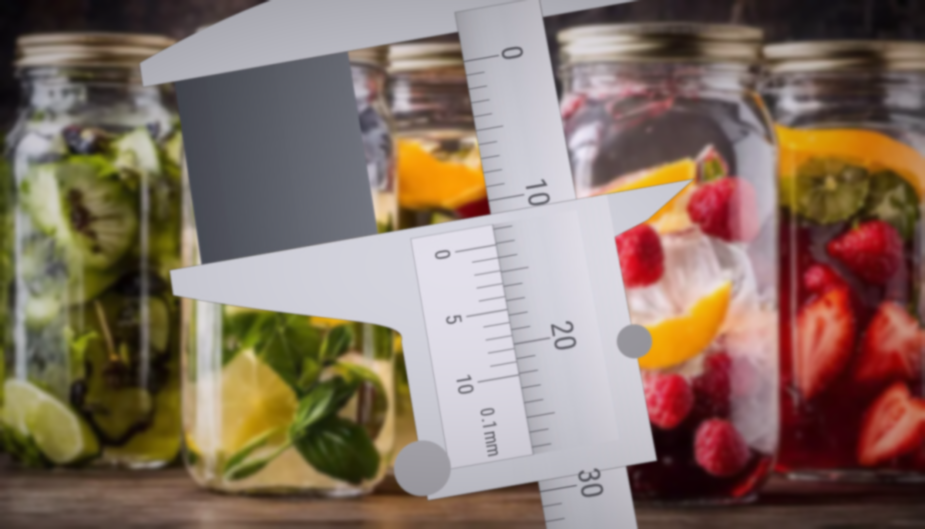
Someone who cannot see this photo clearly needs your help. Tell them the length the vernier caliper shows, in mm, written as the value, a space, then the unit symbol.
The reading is 13.1 mm
